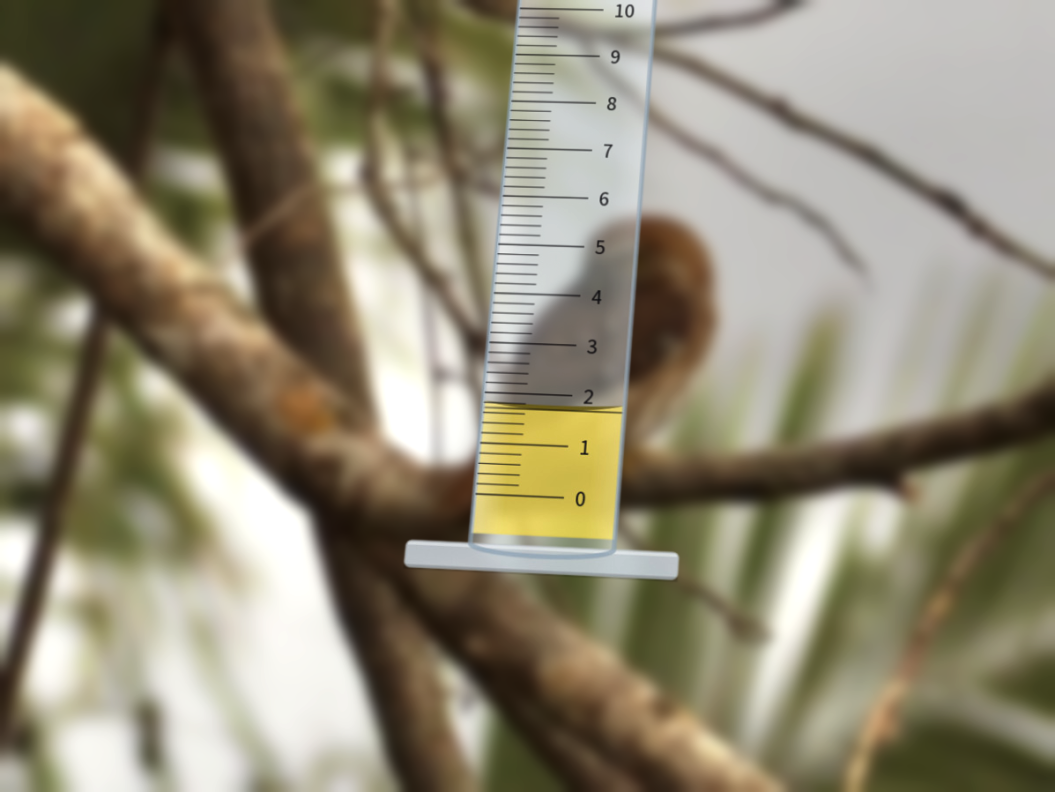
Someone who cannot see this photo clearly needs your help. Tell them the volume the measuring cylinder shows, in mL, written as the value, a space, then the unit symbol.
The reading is 1.7 mL
